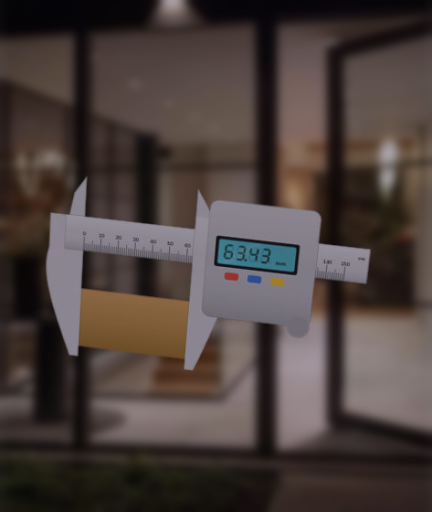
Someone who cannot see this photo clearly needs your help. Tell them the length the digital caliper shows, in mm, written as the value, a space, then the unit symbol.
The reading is 63.43 mm
